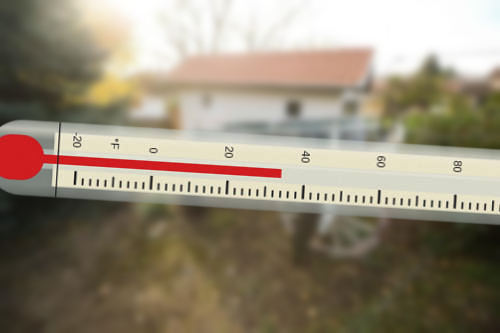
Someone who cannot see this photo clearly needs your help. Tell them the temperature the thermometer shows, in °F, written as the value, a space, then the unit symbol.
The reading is 34 °F
